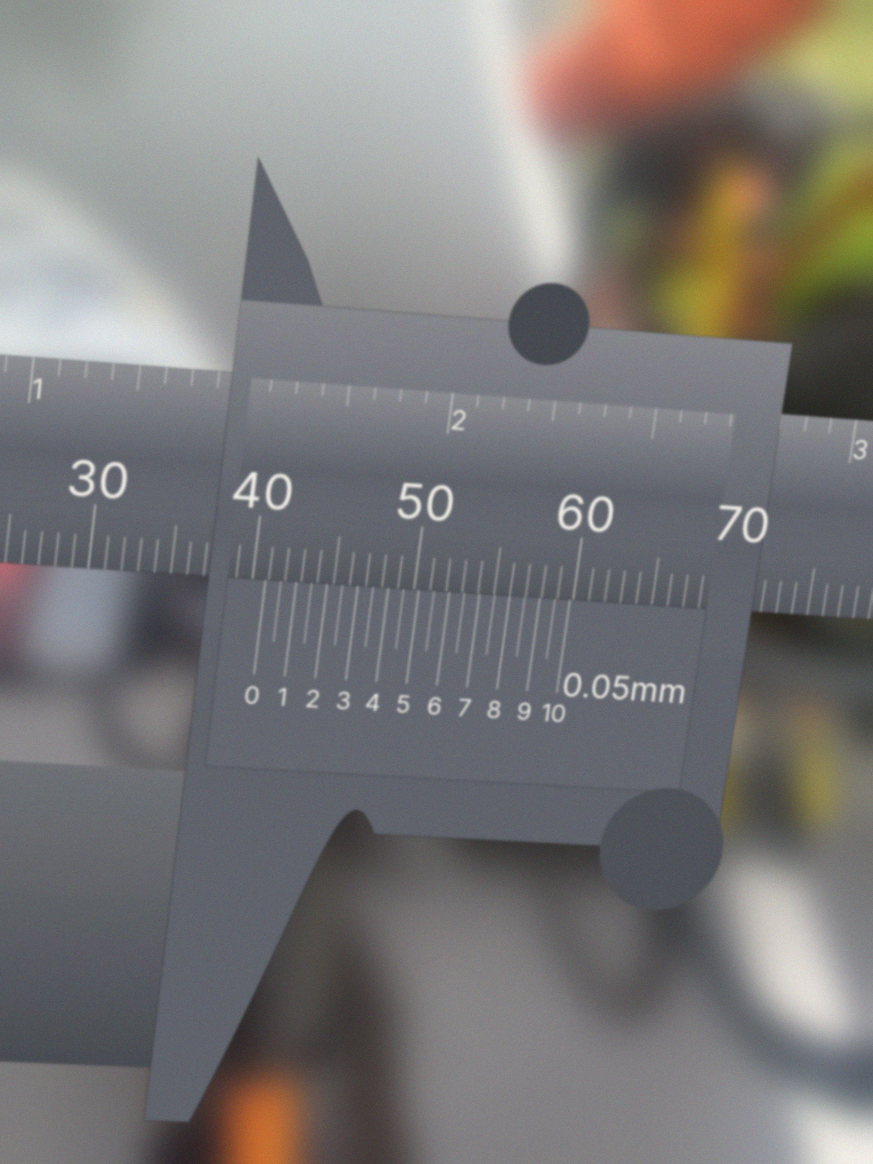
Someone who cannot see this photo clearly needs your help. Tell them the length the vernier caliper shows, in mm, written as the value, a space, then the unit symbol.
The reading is 40.8 mm
